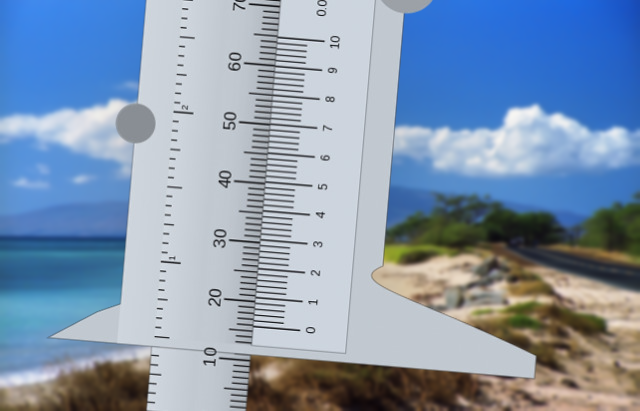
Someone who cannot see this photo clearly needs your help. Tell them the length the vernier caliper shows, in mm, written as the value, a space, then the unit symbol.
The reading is 15.8 mm
